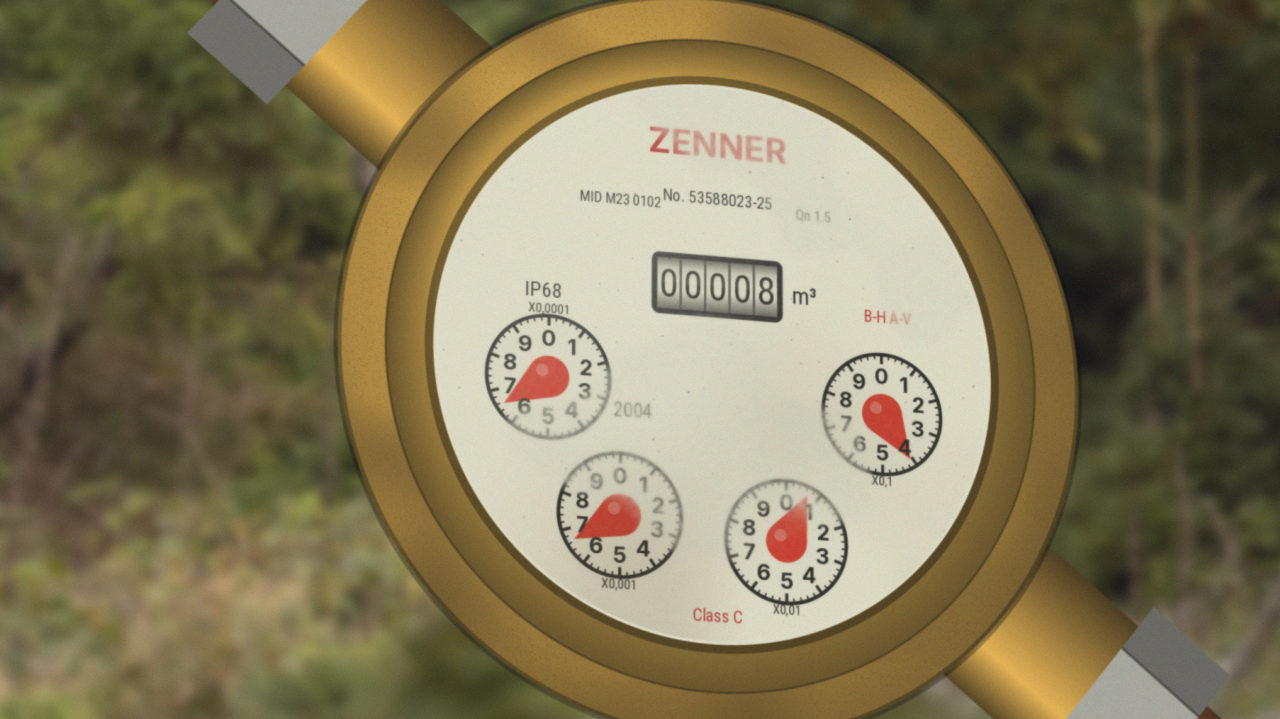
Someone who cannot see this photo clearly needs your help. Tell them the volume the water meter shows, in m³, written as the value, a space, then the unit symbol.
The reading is 8.4066 m³
